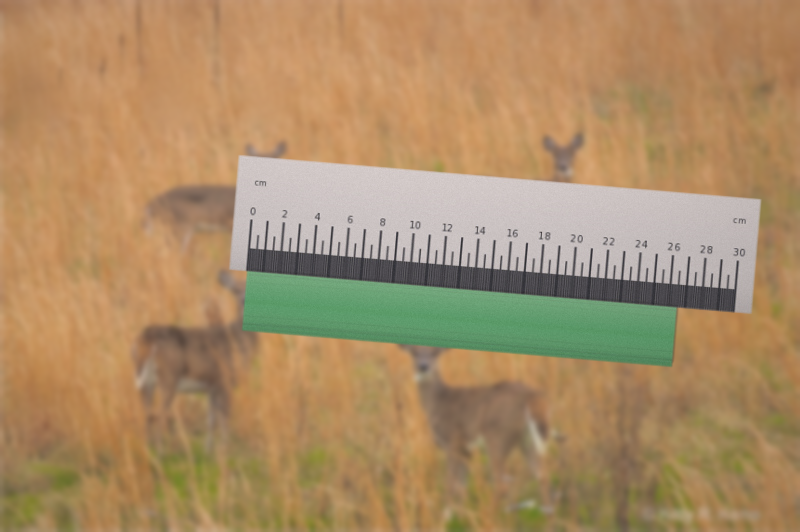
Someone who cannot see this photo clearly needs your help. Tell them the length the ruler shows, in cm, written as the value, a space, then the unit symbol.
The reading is 26.5 cm
